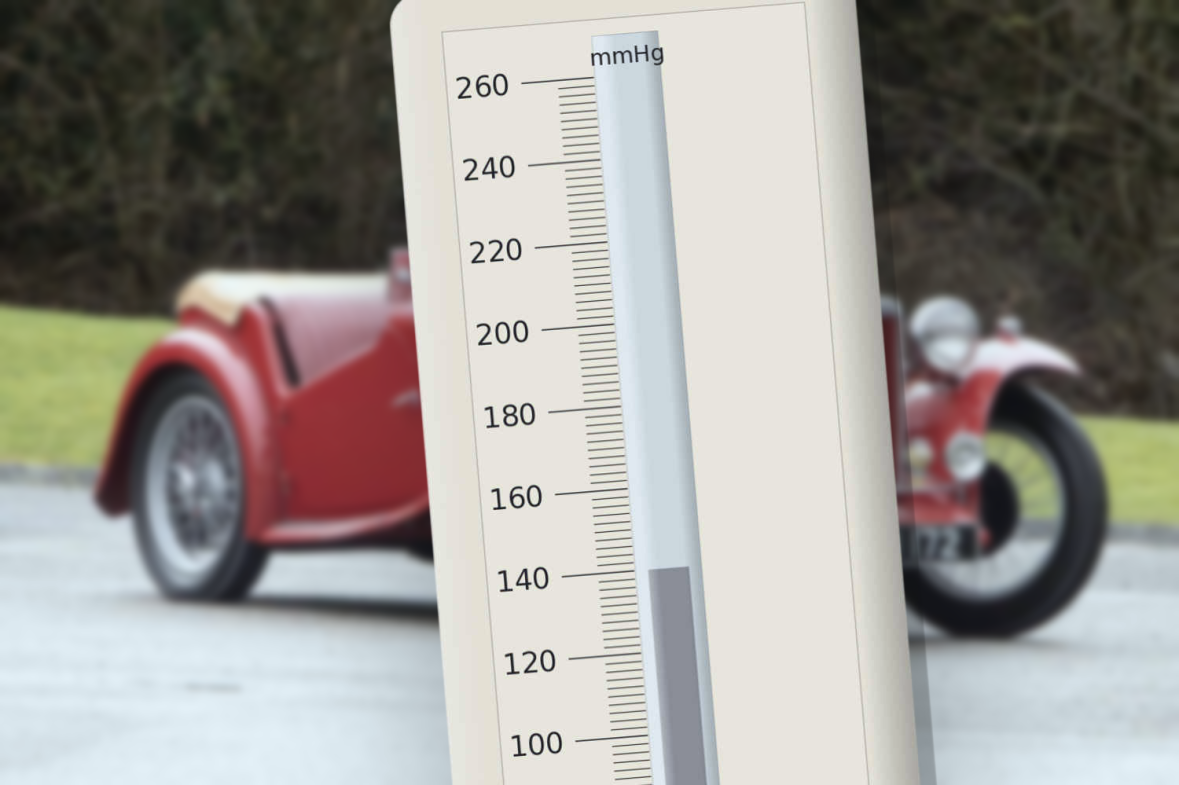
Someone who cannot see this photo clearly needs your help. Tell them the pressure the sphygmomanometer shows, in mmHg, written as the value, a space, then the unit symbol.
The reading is 140 mmHg
